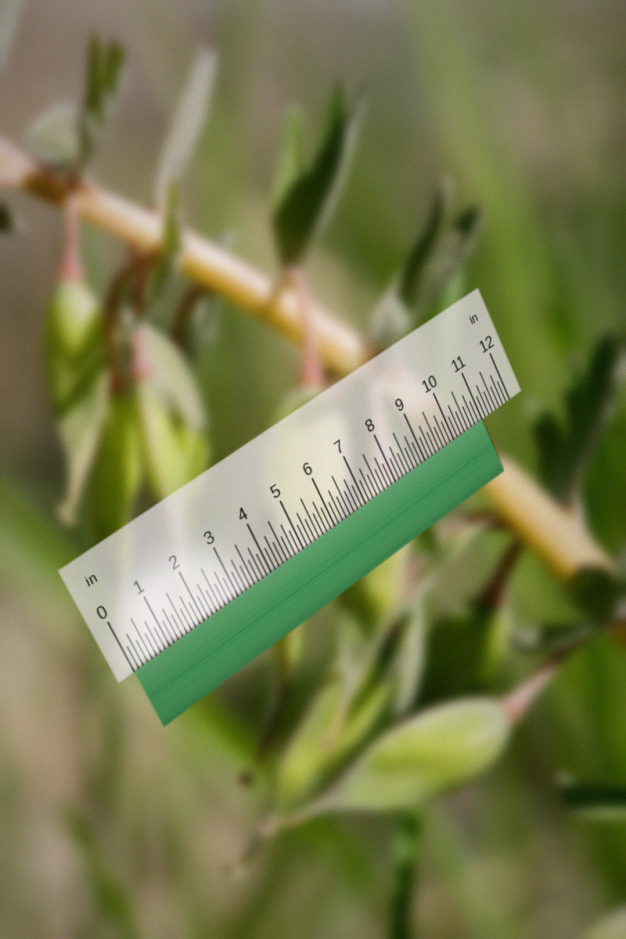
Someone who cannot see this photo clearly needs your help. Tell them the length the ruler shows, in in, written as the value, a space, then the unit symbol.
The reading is 11 in
